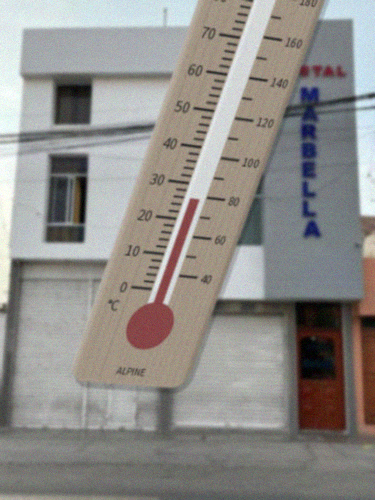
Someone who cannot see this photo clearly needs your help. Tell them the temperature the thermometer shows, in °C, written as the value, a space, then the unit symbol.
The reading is 26 °C
